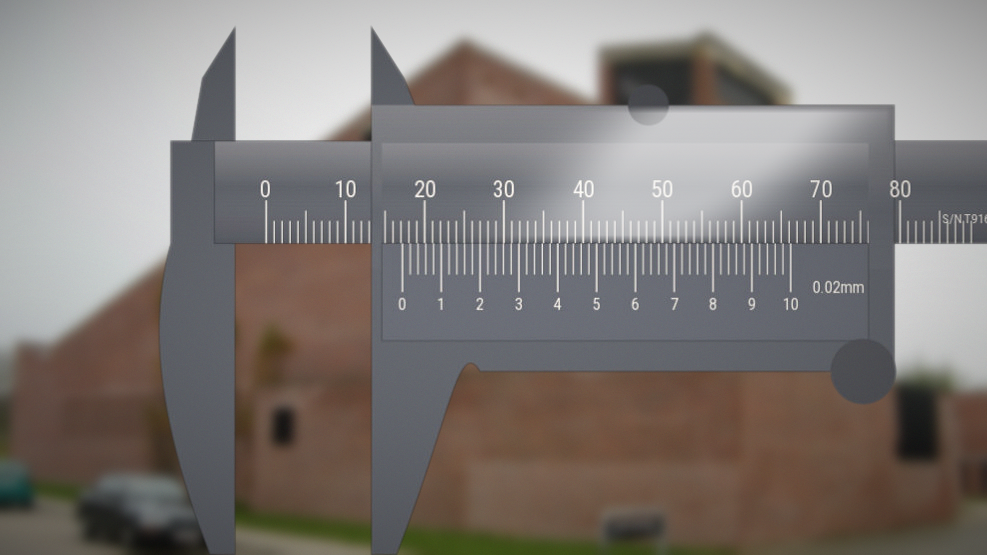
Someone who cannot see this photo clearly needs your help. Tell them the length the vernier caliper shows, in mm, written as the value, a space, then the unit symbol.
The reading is 17.2 mm
